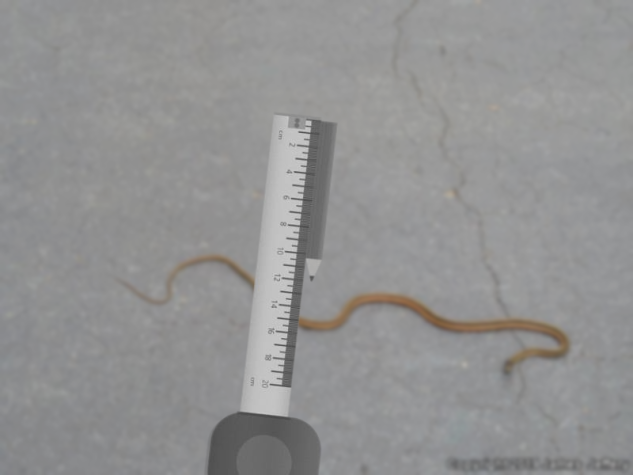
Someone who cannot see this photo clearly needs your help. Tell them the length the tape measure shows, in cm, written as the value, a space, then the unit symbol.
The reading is 12 cm
